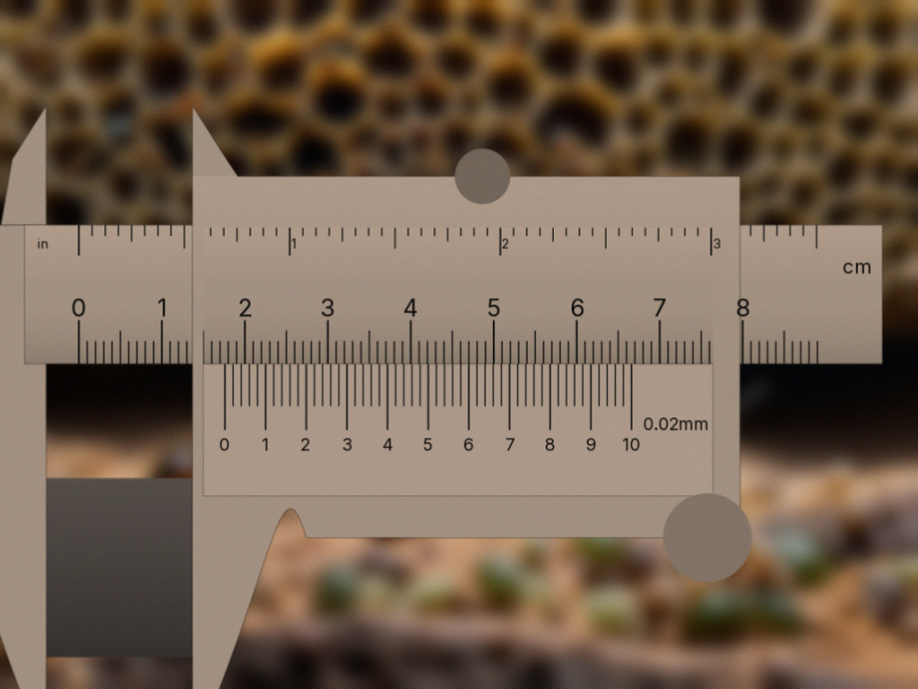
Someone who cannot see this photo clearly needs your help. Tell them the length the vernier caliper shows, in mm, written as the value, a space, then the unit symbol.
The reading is 17.6 mm
